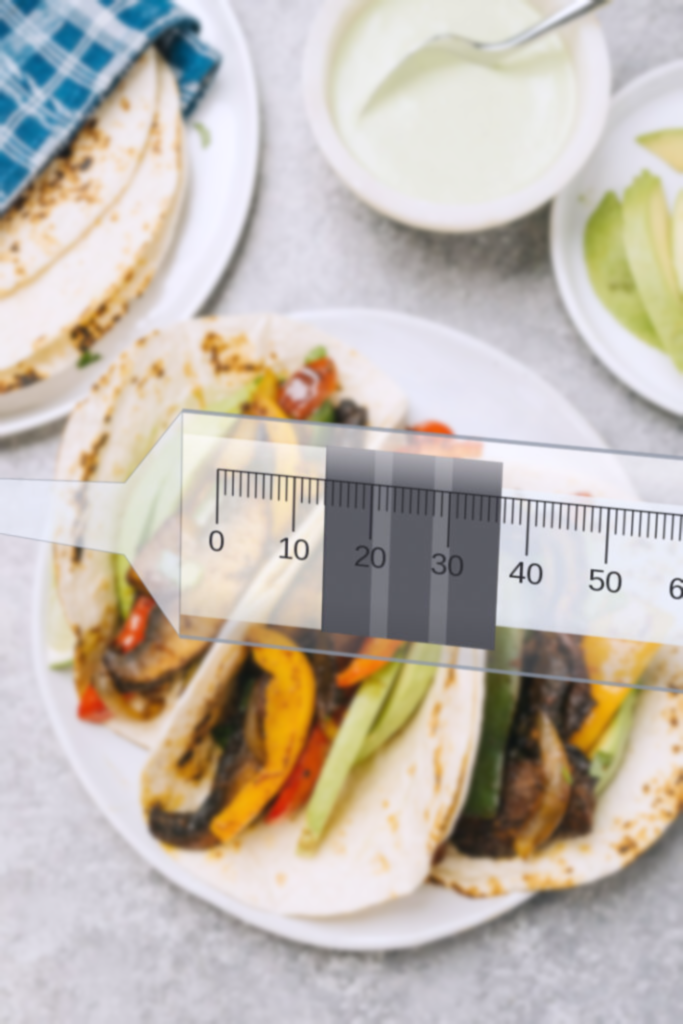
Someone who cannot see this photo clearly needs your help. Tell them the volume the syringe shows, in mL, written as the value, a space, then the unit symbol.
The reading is 14 mL
